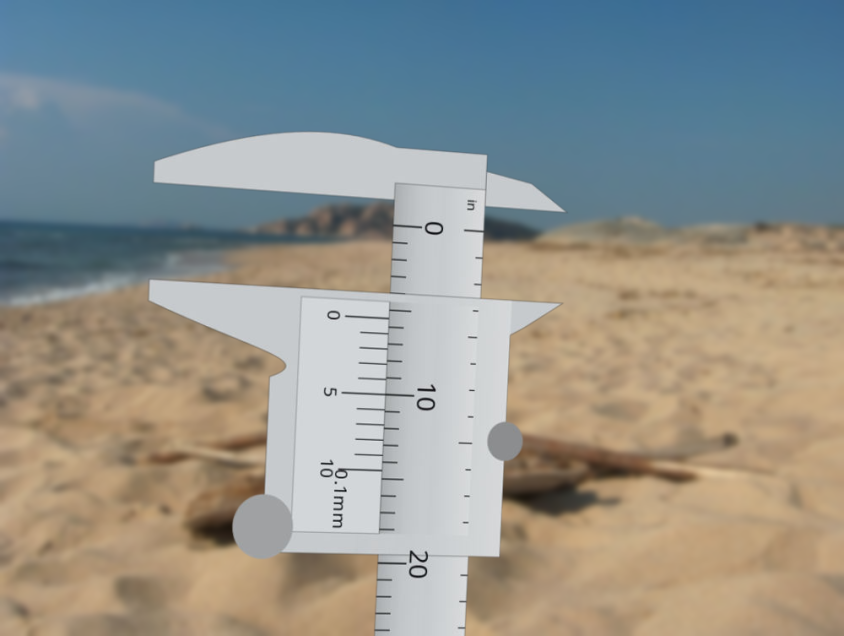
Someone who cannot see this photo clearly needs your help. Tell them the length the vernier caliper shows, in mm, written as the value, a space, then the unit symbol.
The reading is 5.5 mm
